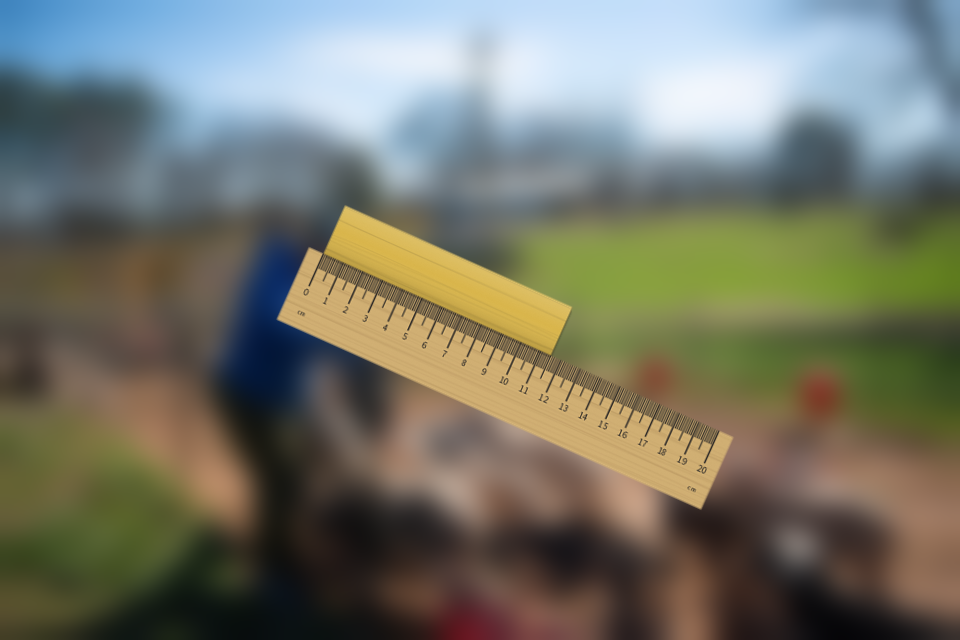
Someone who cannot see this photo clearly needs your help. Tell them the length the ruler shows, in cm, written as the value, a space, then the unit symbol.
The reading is 11.5 cm
